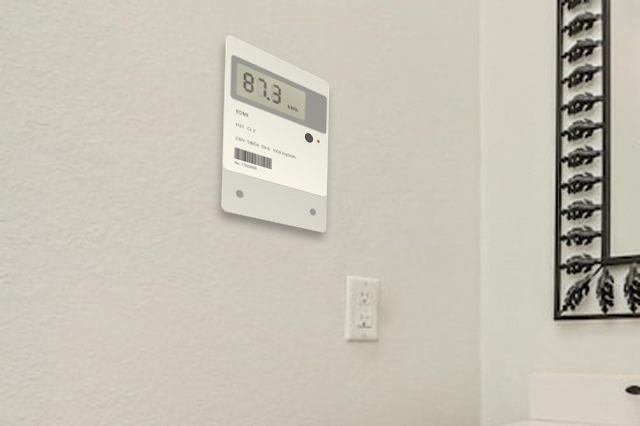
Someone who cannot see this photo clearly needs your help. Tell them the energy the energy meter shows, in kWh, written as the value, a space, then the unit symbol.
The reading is 87.3 kWh
